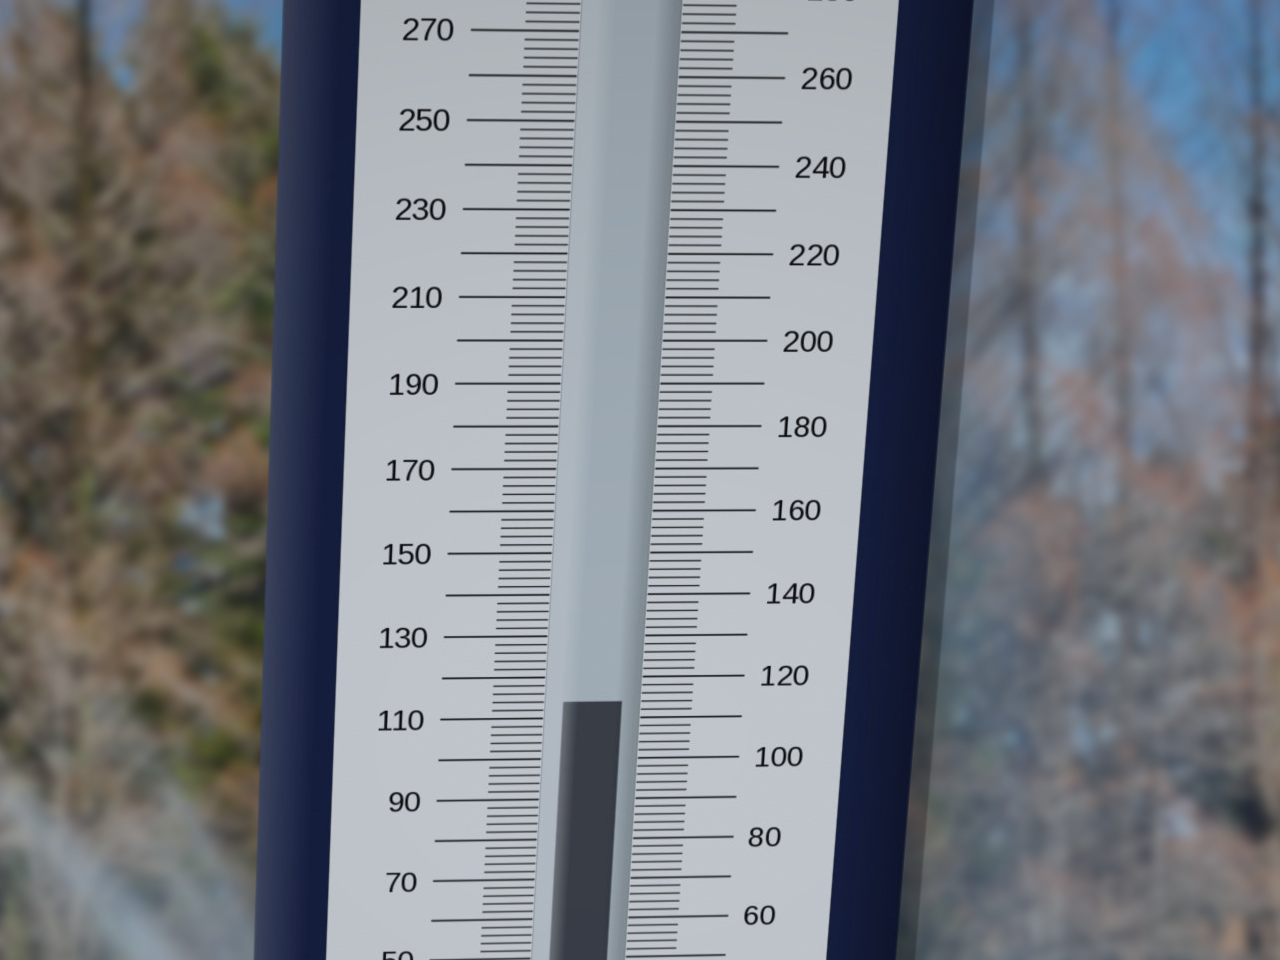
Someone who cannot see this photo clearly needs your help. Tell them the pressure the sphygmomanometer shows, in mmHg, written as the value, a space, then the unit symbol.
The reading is 114 mmHg
